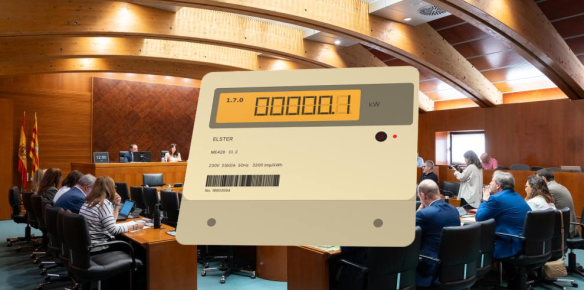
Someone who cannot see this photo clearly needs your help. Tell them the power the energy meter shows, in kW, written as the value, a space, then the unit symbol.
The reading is 0.1 kW
